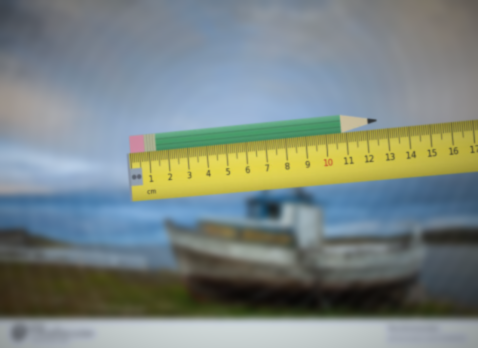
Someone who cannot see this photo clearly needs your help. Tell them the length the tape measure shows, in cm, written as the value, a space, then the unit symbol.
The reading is 12.5 cm
